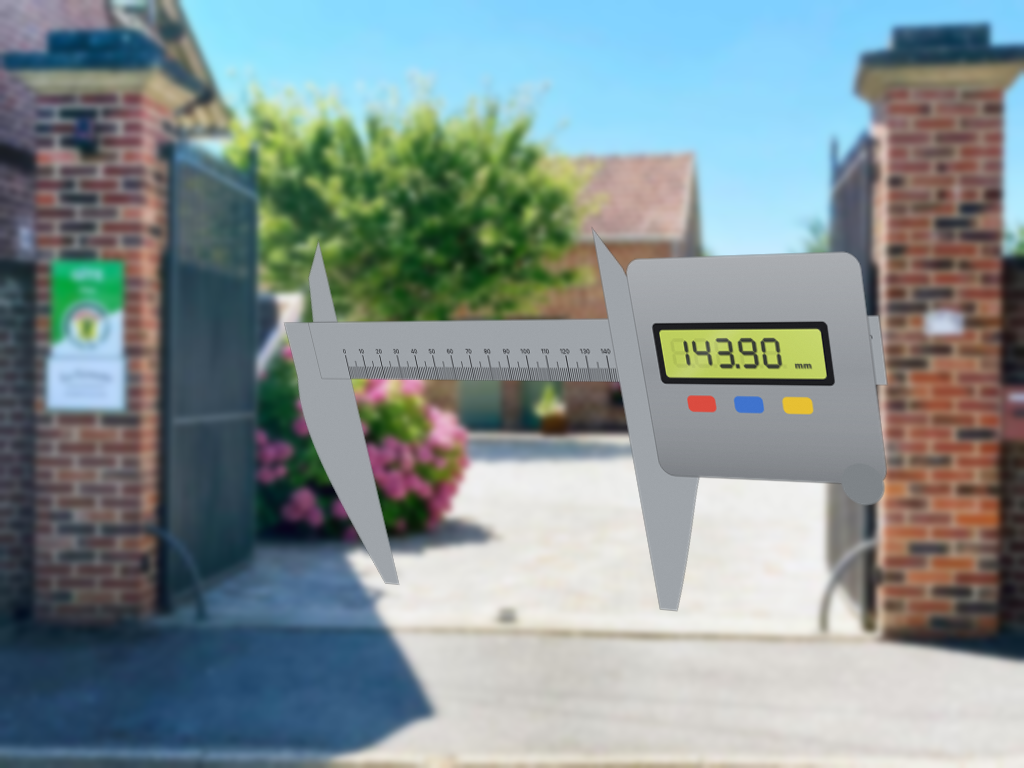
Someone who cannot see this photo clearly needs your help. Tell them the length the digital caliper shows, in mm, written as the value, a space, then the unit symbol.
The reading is 143.90 mm
